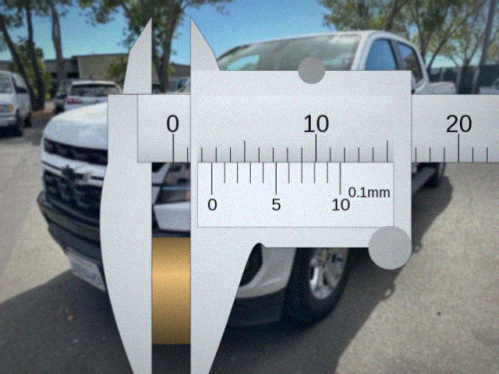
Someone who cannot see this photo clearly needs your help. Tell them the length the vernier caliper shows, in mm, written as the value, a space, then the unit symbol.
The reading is 2.7 mm
